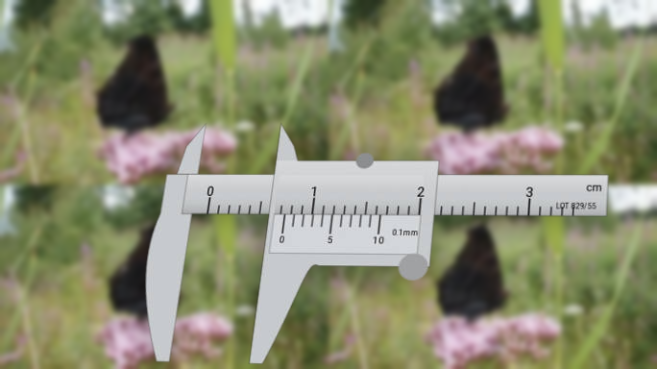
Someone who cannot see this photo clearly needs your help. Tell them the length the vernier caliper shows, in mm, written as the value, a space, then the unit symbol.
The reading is 7.4 mm
